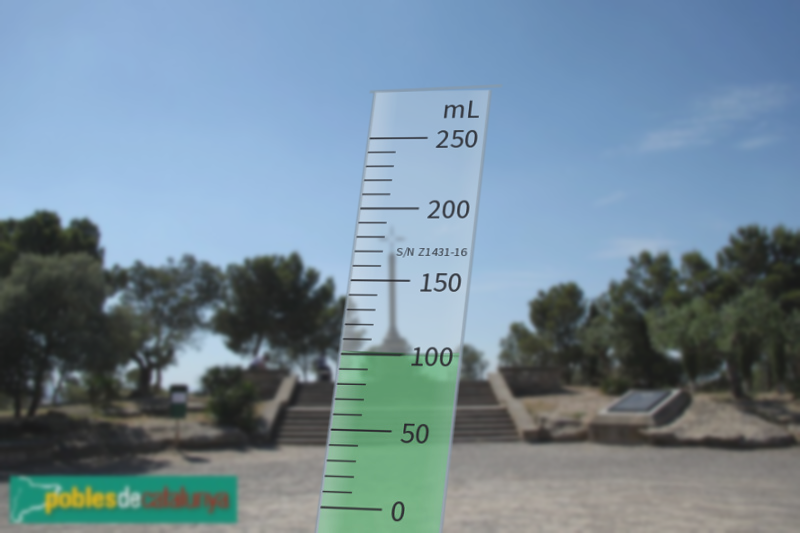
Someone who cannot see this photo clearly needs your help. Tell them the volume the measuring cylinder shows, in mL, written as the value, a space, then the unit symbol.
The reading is 100 mL
